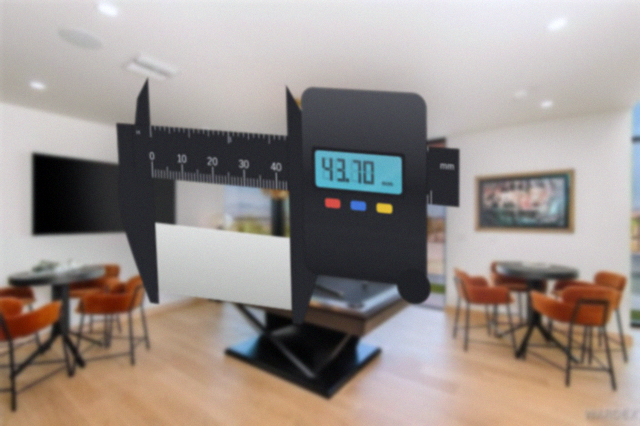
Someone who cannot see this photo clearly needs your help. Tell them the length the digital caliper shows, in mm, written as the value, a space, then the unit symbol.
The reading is 43.70 mm
